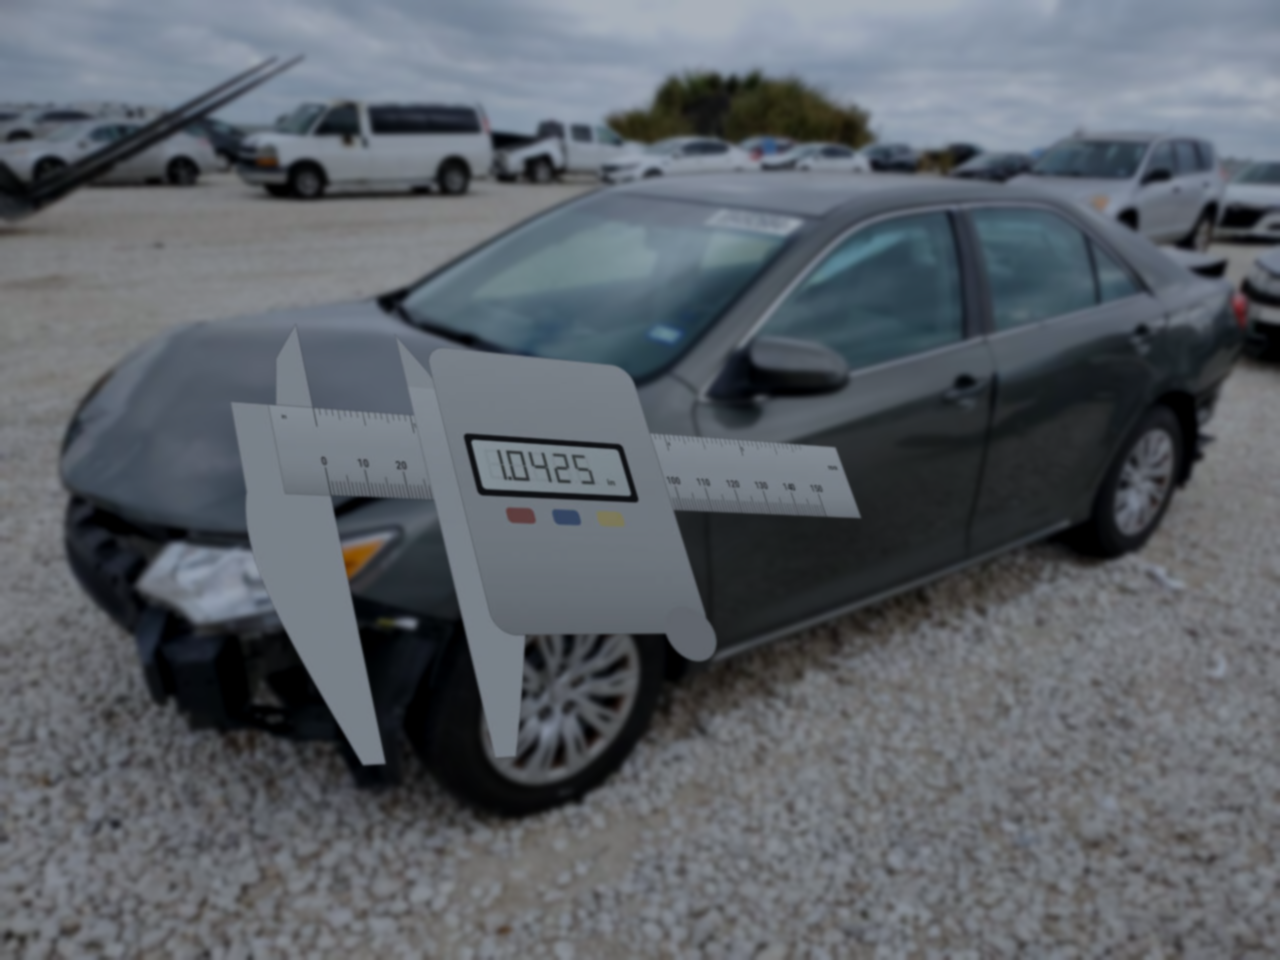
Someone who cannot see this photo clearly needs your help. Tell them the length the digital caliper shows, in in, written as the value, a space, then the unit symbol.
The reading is 1.0425 in
